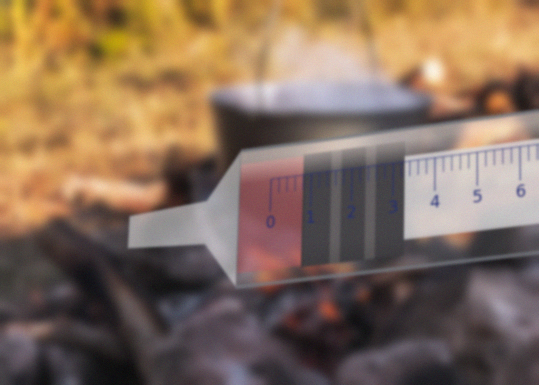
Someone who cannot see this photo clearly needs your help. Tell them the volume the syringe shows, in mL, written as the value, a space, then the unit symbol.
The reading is 0.8 mL
